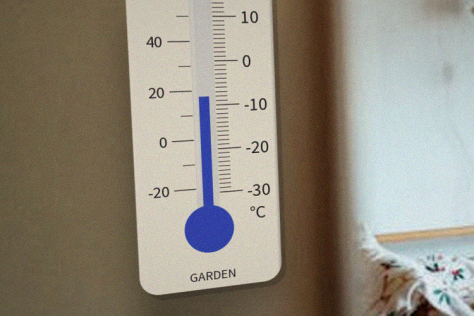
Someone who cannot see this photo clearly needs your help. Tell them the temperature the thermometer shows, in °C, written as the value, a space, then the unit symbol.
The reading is -8 °C
